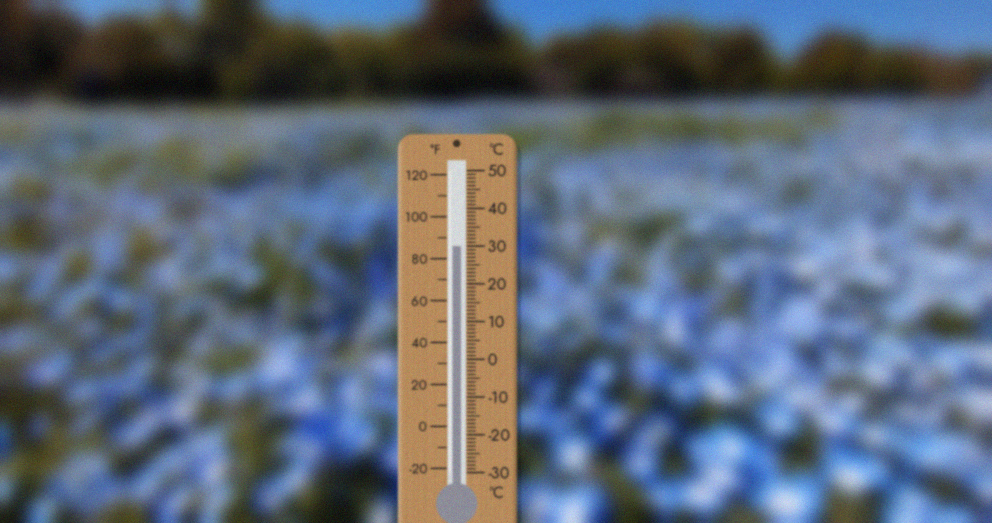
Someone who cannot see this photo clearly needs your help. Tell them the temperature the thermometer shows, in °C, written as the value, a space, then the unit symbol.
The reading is 30 °C
